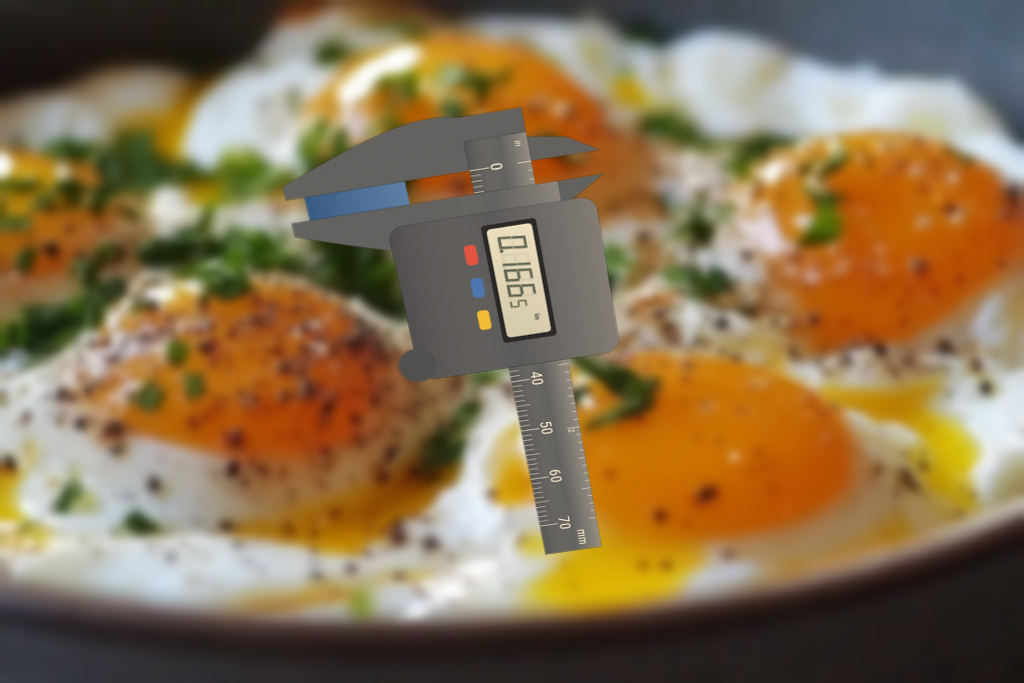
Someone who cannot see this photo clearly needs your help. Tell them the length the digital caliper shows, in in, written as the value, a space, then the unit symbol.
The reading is 0.1665 in
